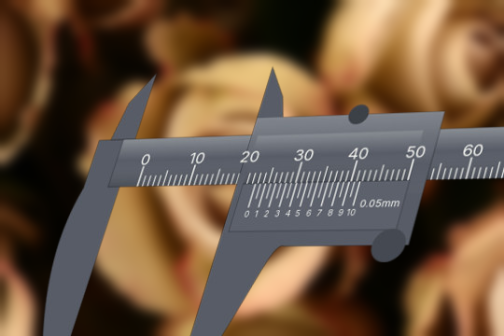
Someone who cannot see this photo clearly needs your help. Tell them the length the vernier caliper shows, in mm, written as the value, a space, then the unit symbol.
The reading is 22.6 mm
